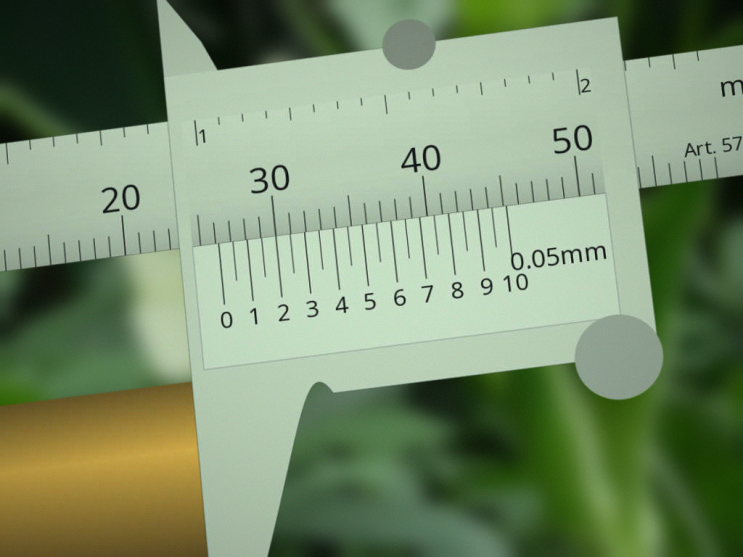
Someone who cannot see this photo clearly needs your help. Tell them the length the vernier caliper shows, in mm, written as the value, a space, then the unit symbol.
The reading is 26.2 mm
